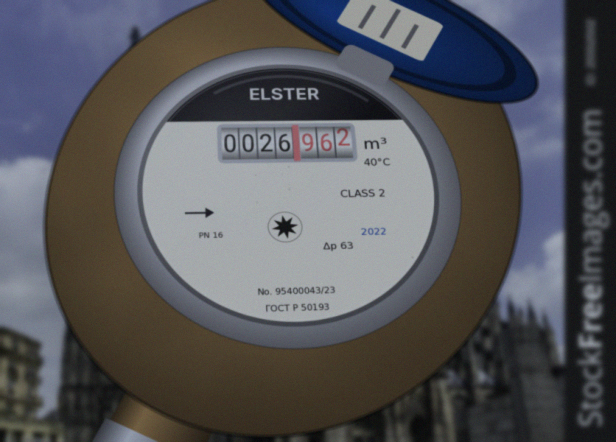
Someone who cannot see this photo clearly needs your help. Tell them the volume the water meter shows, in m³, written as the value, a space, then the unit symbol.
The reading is 26.962 m³
